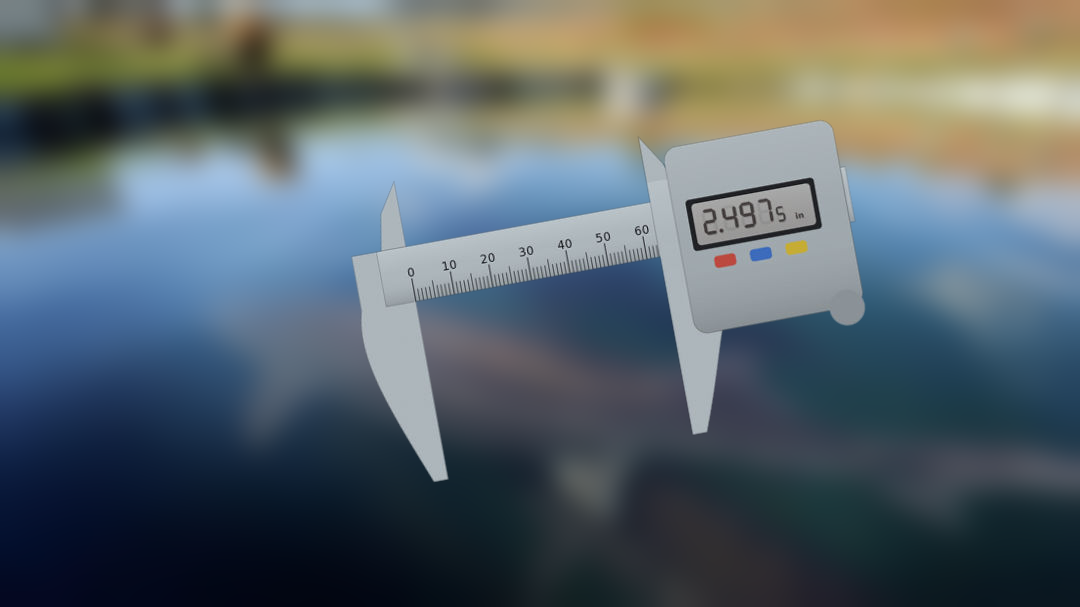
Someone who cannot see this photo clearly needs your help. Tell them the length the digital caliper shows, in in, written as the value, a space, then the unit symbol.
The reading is 2.4975 in
